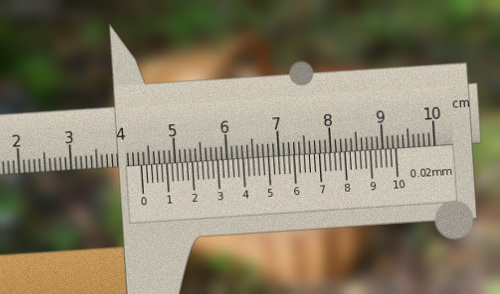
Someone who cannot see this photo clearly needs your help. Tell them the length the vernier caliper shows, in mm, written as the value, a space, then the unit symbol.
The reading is 43.5 mm
